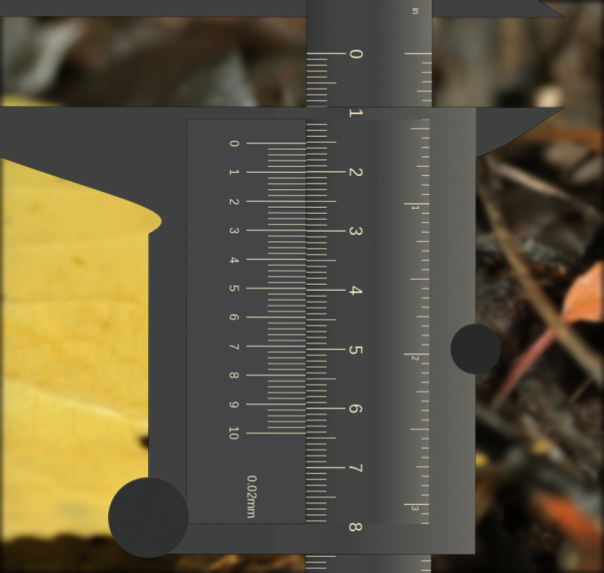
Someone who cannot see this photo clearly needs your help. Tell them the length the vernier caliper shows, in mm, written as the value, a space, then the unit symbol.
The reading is 15.2 mm
